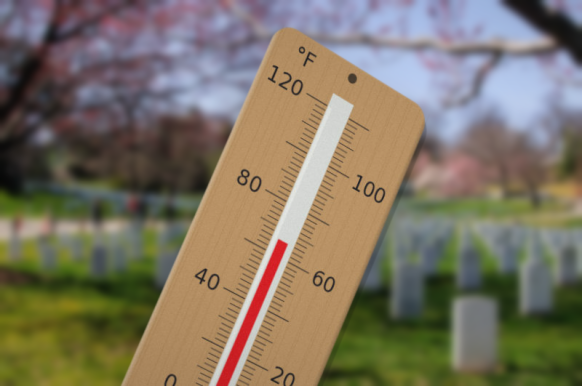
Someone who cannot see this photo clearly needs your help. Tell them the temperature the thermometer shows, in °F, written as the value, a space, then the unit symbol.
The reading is 66 °F
